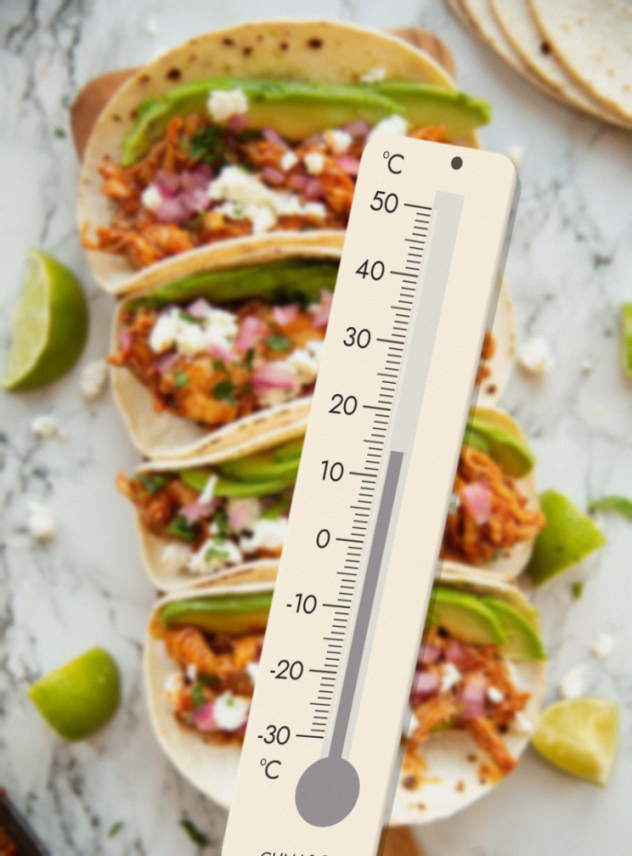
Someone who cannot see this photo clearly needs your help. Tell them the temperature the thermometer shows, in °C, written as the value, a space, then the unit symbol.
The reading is 14 °C
